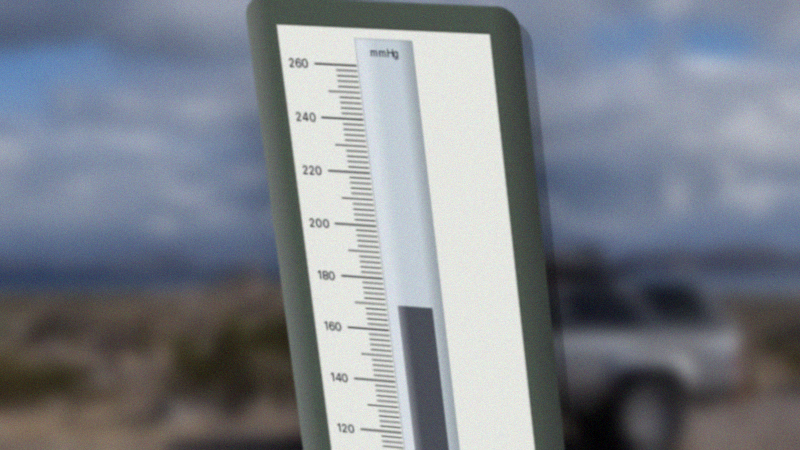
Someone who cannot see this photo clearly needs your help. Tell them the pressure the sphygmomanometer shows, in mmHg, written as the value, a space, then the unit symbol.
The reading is 170 mmHg
